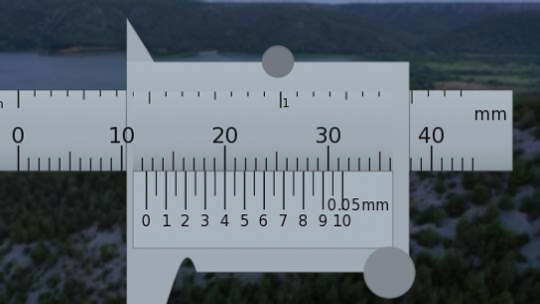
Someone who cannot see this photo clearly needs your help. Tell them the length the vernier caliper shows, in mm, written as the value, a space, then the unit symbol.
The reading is 12.4 mm
